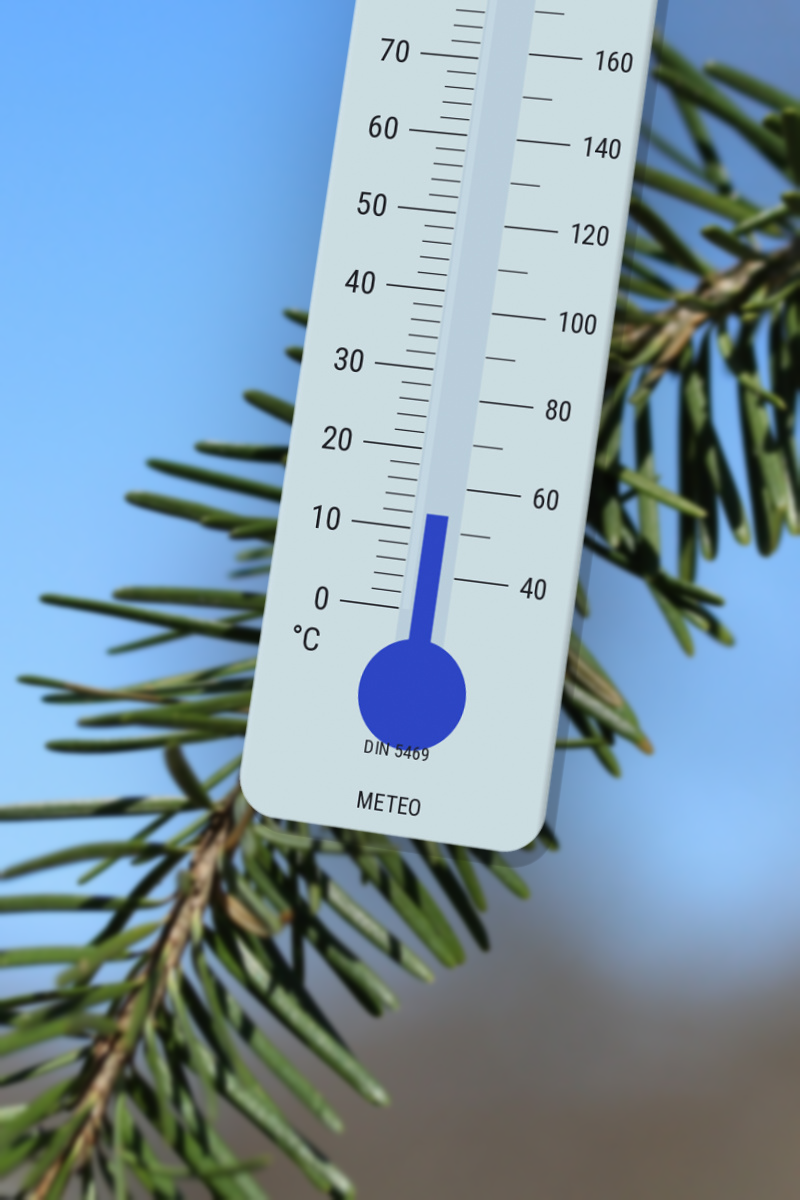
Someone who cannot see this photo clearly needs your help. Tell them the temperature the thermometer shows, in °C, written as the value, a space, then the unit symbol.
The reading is 12 °C
